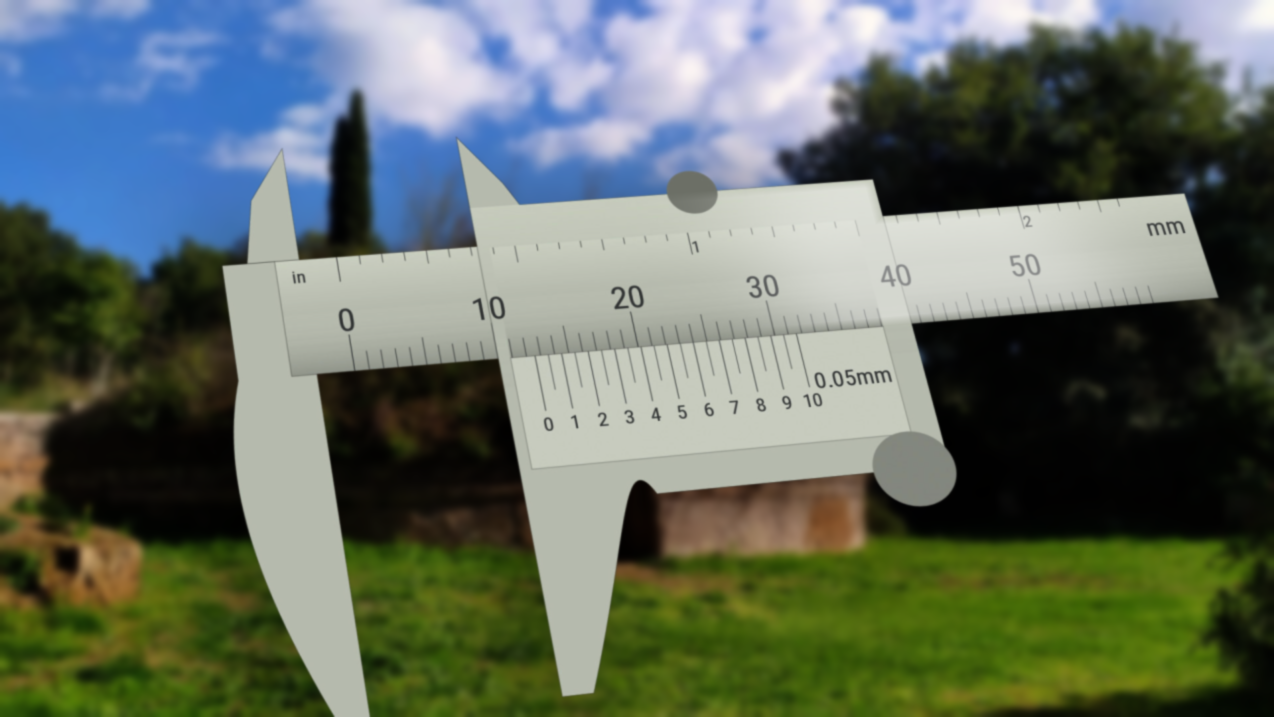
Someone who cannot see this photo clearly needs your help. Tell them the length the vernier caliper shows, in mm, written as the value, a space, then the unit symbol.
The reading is 12.6 mm
